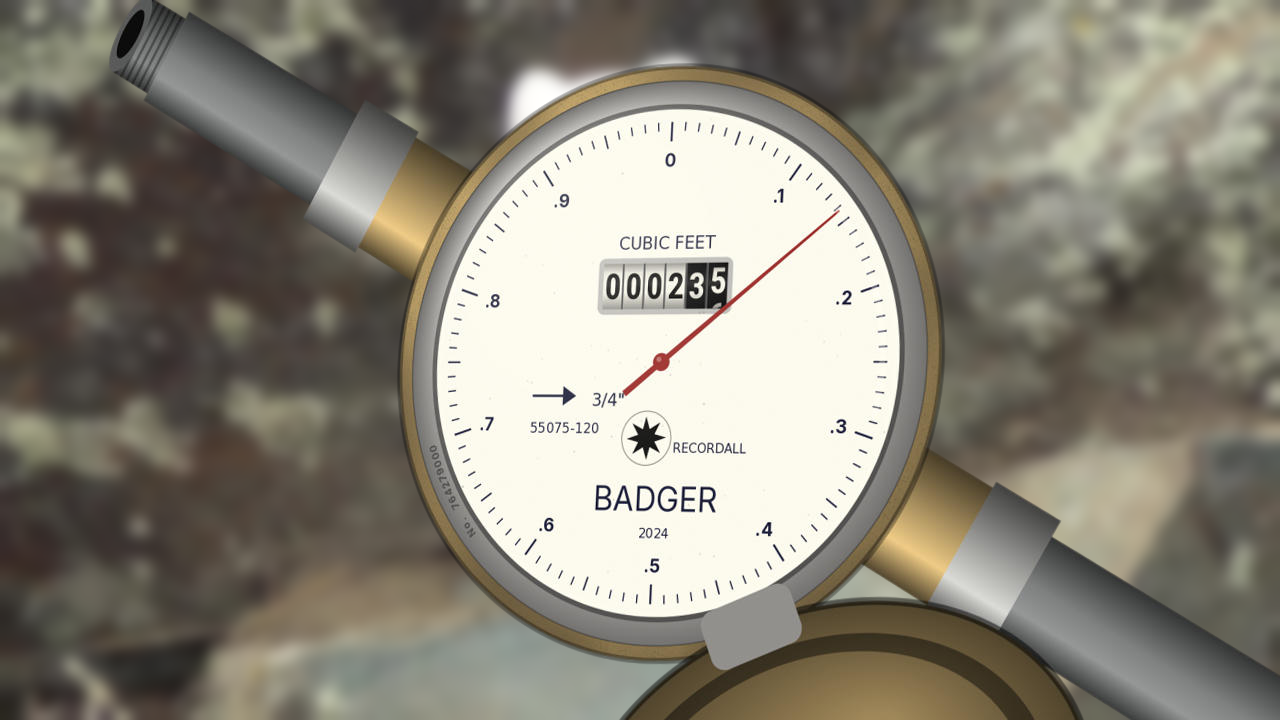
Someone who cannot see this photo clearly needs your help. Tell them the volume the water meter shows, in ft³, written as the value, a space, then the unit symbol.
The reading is 235.14 ft³
